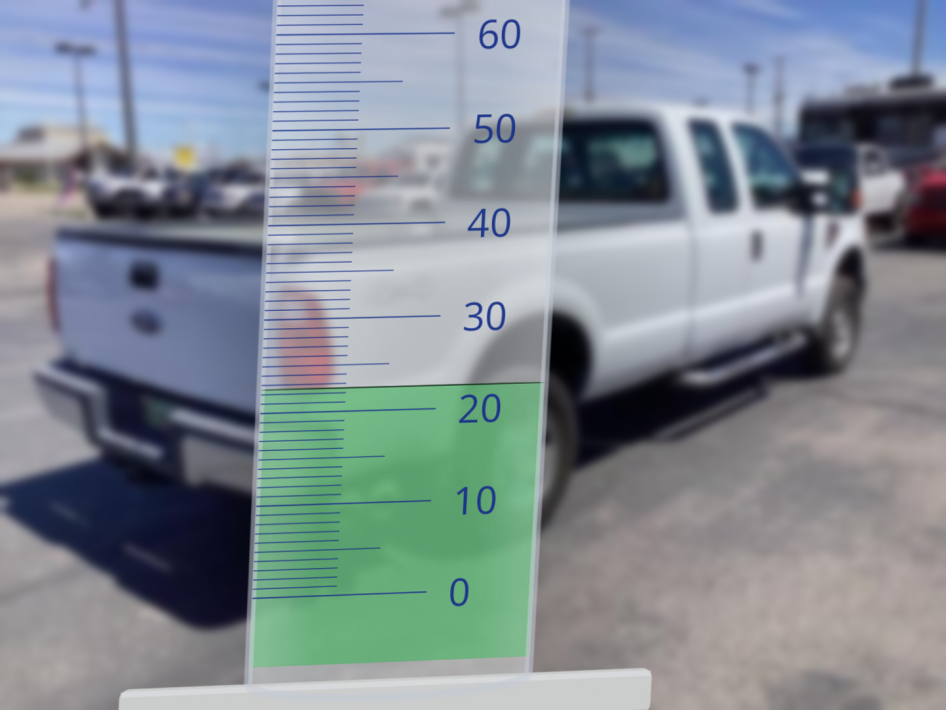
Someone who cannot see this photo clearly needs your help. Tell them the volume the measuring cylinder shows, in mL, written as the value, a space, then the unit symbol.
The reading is 22.5 mL
